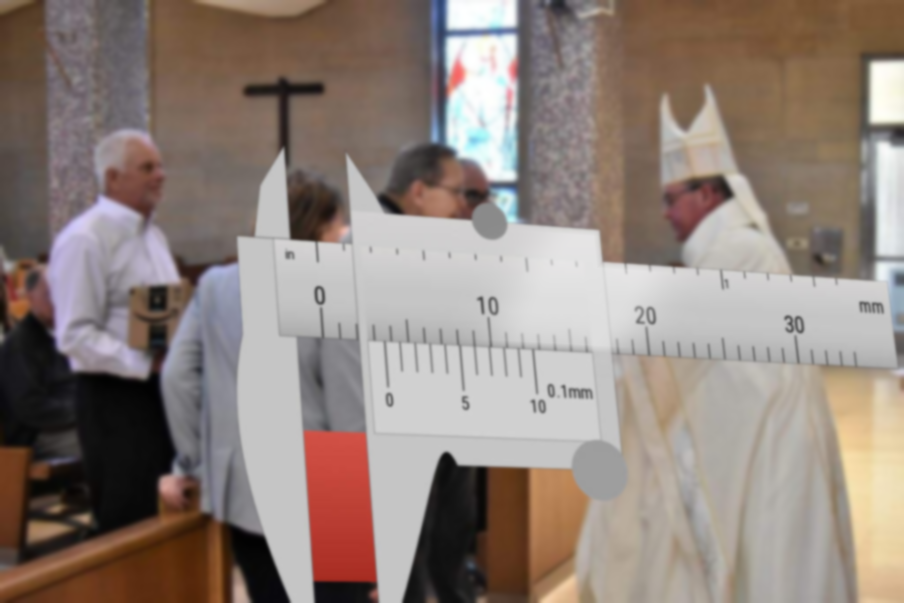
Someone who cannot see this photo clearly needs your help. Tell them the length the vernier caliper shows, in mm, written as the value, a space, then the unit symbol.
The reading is 3.6 mm
